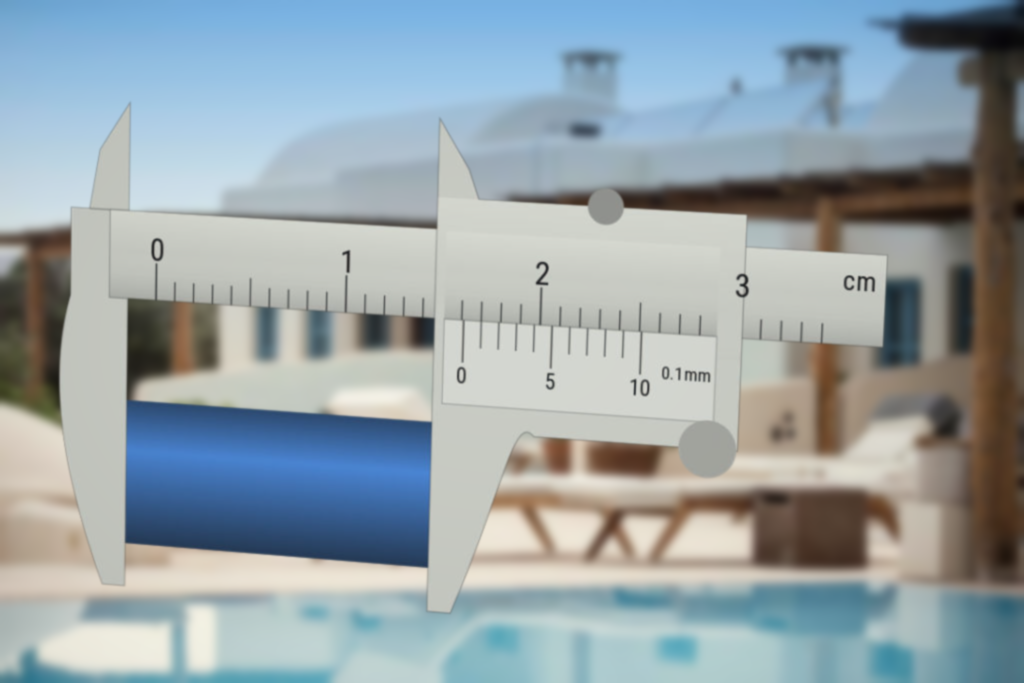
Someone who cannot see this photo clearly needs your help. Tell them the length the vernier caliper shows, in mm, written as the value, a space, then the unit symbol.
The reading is 16.1 mm
